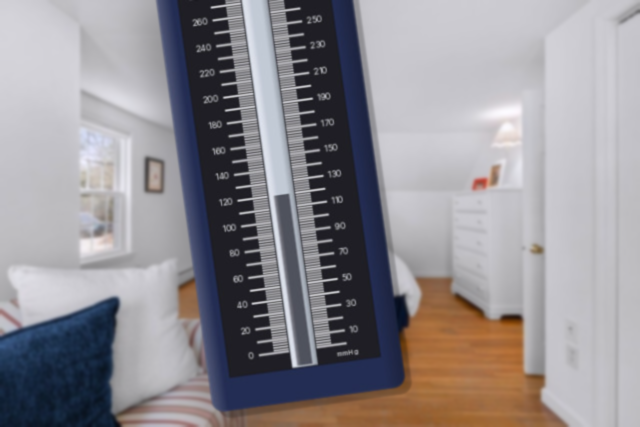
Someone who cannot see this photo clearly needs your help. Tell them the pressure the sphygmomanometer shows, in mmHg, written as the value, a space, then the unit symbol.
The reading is 120 mmHg
